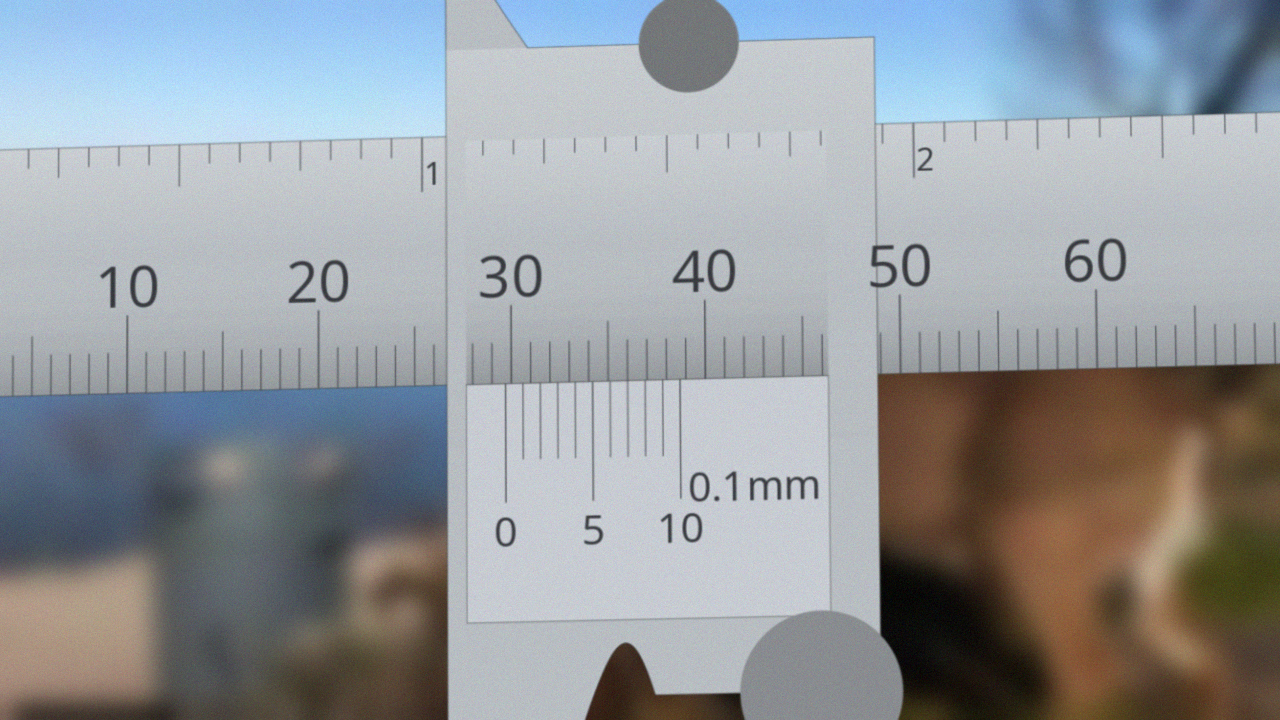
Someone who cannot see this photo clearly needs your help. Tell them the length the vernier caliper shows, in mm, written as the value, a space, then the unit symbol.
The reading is 29.7 mm
